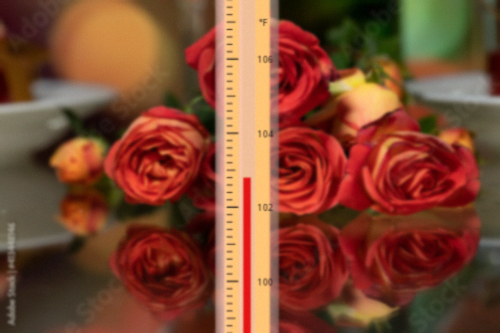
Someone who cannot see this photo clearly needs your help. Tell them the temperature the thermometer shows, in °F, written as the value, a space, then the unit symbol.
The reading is 102.8 °F
